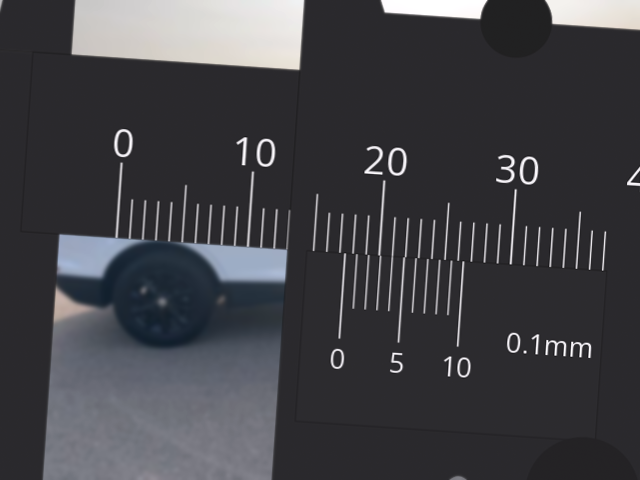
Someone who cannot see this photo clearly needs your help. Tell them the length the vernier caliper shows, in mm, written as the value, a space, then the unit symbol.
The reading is 17.4 mm
